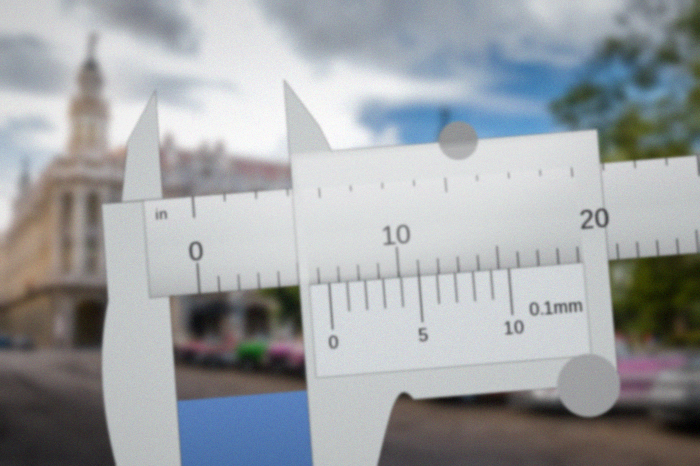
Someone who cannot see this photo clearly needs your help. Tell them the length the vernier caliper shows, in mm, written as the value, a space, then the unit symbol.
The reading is 6.5 mm
